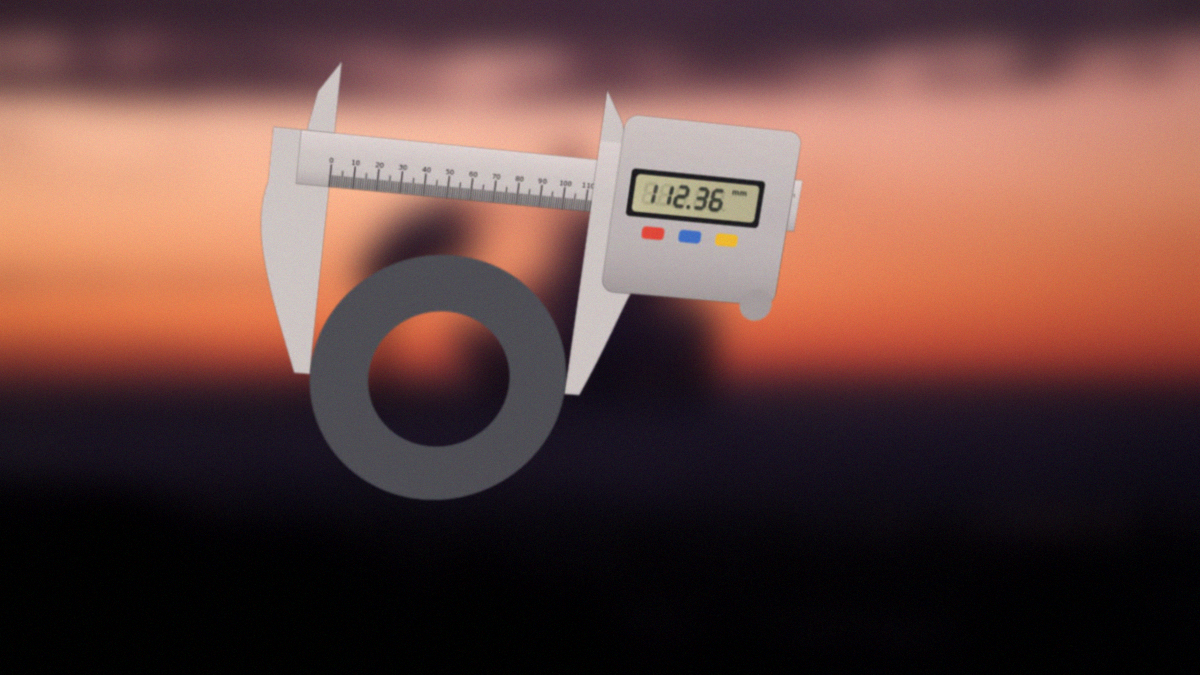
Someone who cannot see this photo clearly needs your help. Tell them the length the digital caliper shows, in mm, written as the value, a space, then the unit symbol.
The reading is 112.36 mm
